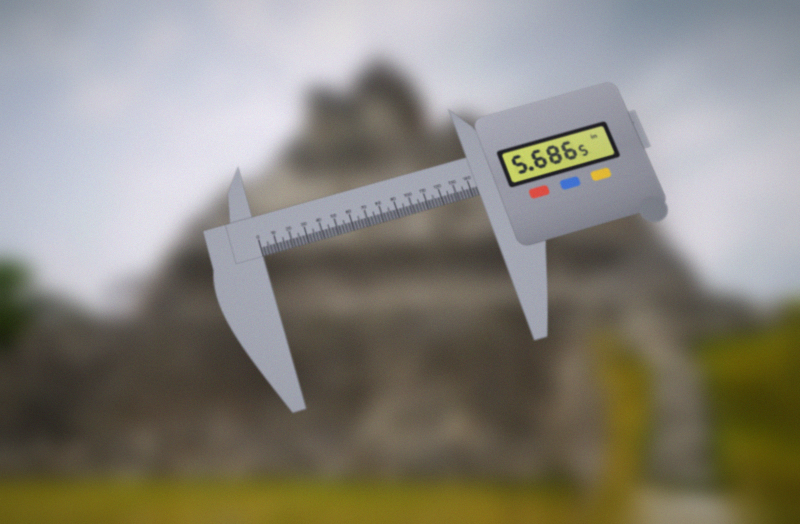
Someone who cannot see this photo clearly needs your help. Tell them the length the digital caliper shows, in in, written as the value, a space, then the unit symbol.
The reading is 5.6865 in
